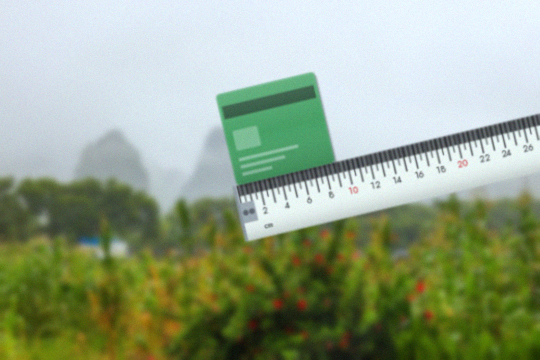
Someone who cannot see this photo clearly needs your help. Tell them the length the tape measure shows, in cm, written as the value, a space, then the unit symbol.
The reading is 9 cm
